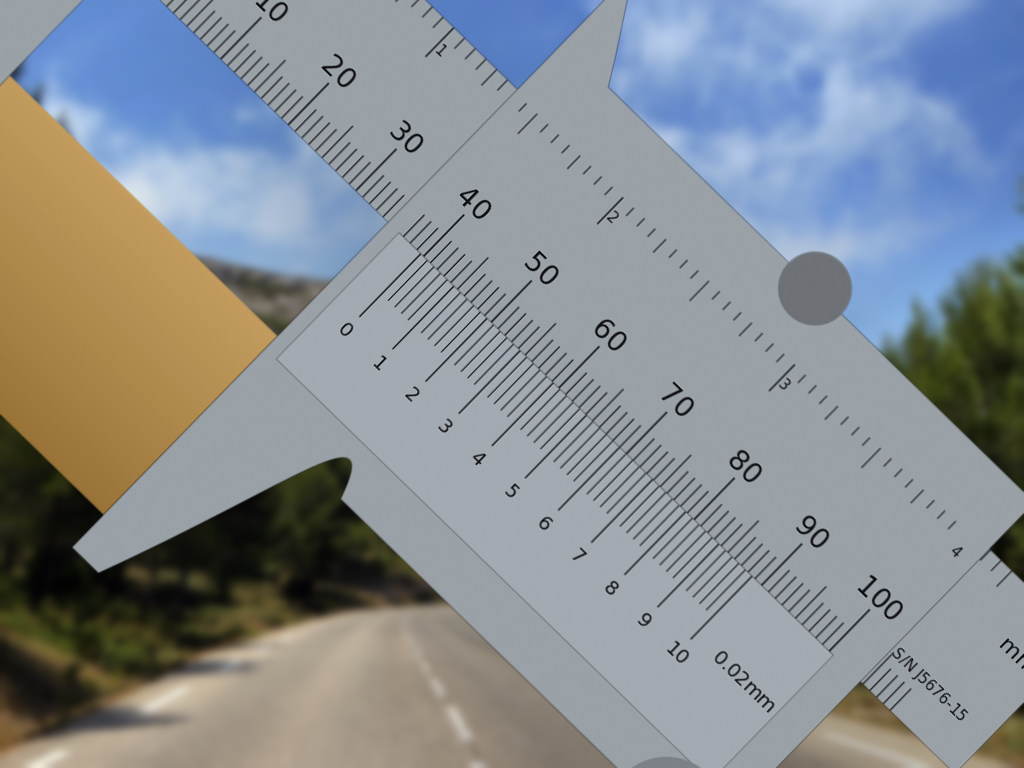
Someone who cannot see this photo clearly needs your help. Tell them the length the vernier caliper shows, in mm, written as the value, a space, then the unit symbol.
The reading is 39.6 mm
